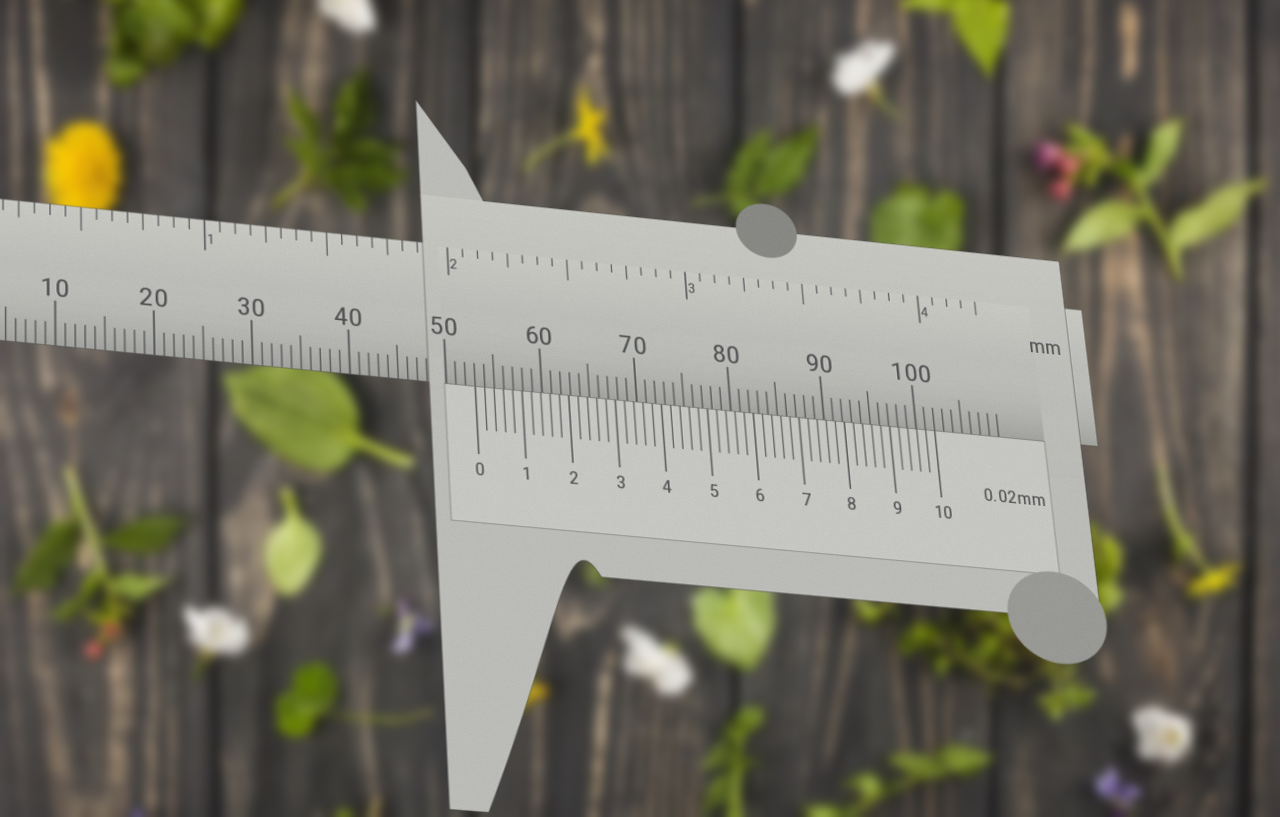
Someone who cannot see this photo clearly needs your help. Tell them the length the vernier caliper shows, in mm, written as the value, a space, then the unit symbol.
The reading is 53.0 mm
